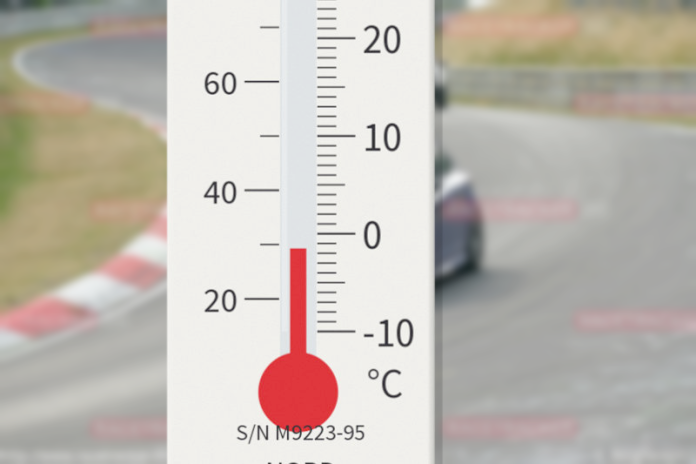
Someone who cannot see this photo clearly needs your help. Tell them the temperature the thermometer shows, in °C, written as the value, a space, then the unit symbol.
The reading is -1.5 °C
